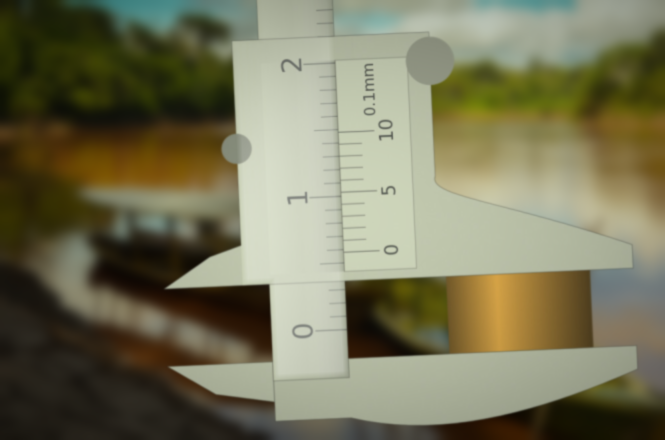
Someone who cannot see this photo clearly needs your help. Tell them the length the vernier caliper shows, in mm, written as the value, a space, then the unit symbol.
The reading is 5.8 mm
